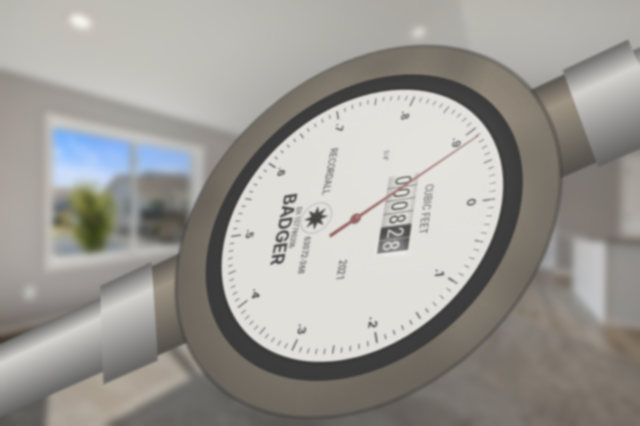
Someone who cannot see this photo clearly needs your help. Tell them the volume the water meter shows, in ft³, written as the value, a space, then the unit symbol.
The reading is 827.91 ft³
